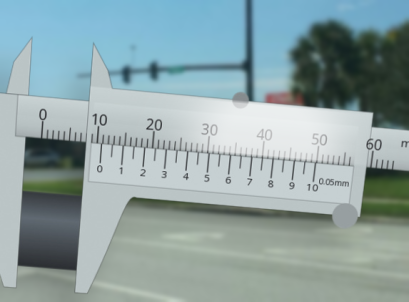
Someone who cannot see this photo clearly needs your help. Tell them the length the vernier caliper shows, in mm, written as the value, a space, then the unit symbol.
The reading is 10.8 mm
